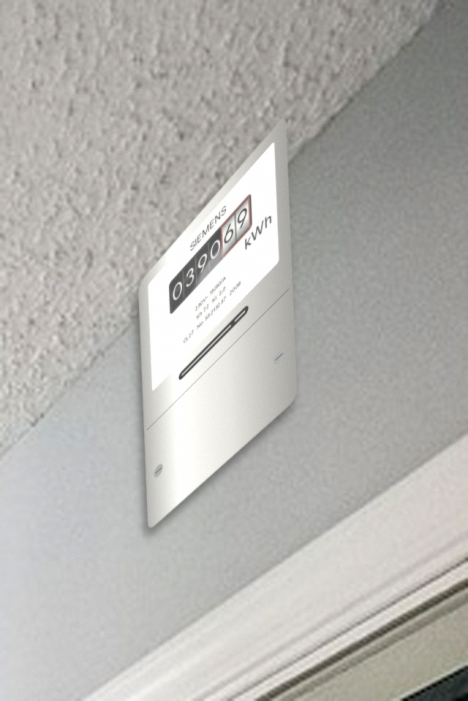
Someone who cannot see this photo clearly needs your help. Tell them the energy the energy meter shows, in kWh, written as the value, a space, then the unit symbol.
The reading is 390.69 kWh
